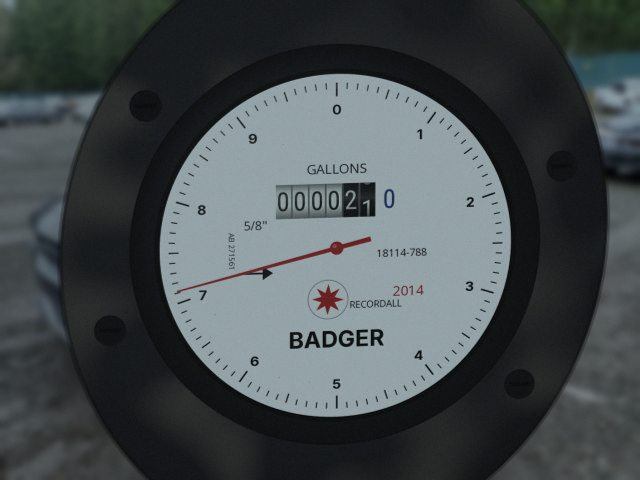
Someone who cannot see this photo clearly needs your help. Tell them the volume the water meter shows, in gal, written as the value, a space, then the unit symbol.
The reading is 207.1 gal
